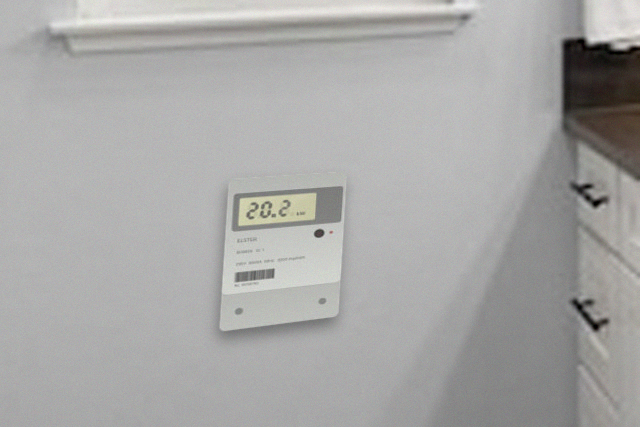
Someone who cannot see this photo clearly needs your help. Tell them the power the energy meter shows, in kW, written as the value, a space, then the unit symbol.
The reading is 20.2 kW
